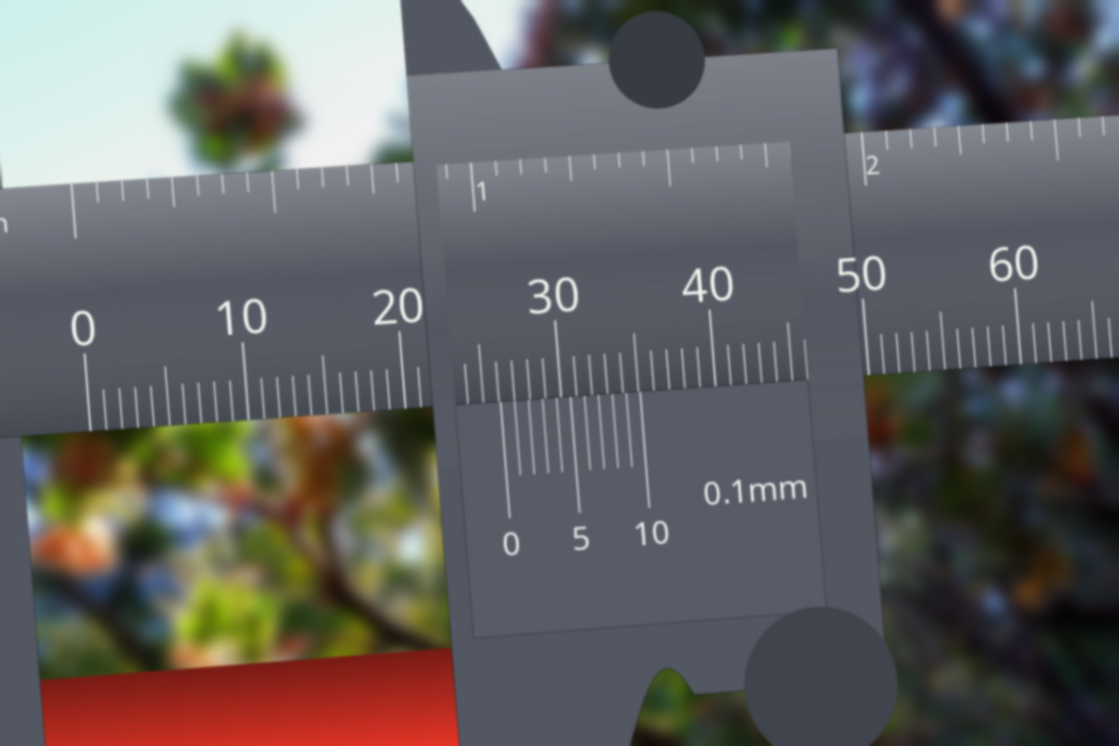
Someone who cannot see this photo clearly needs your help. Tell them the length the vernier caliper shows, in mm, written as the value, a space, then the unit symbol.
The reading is 26.1 mm
